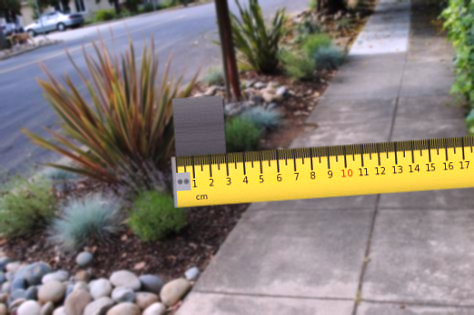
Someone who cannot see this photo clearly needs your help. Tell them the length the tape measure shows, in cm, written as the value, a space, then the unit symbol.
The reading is 3 cm
